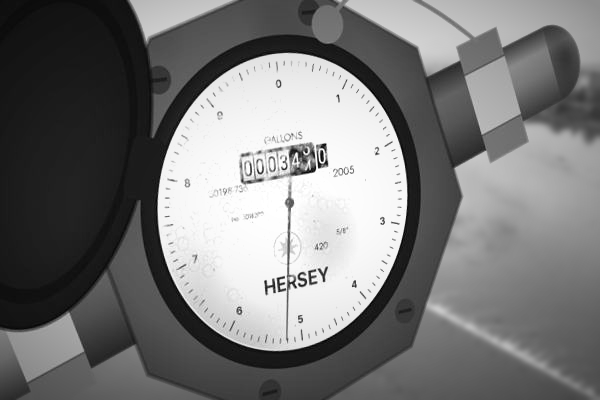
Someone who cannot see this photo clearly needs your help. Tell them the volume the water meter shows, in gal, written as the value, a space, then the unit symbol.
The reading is 3435.2 gal
